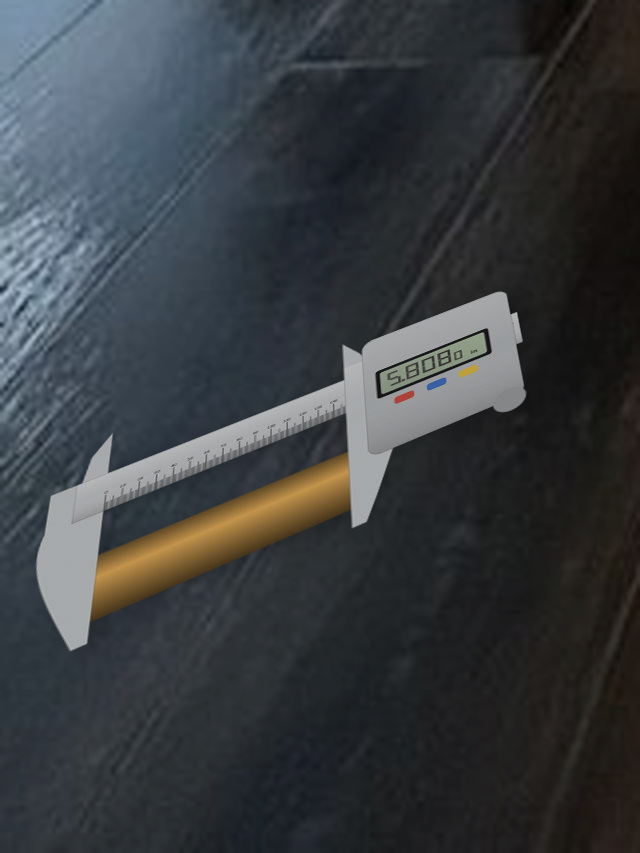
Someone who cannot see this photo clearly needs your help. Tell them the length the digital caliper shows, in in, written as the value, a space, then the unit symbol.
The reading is 5.8080 in
